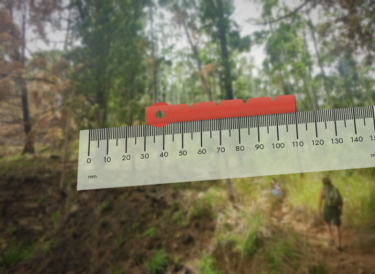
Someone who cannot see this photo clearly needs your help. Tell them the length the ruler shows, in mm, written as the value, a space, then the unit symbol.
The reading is 80 mm
